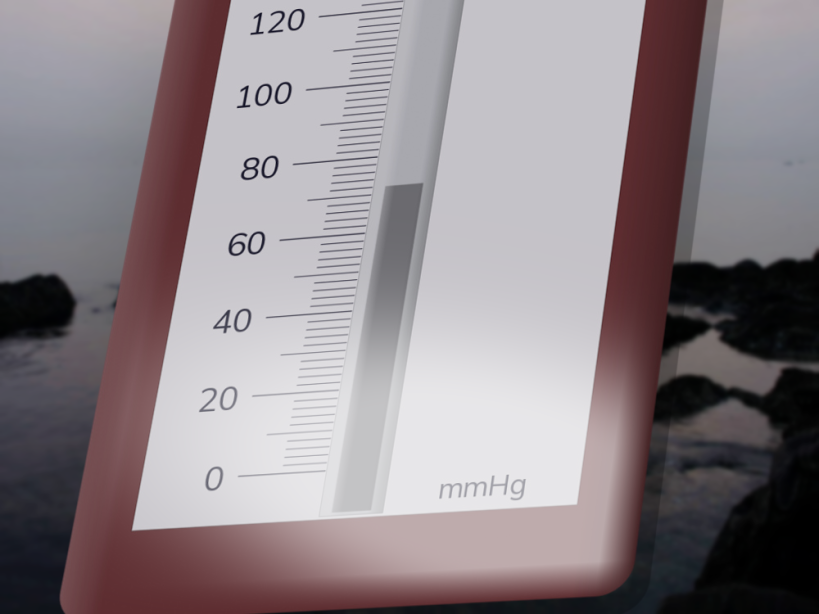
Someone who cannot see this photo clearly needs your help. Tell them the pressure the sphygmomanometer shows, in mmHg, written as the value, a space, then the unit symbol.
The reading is 72 mmHg
